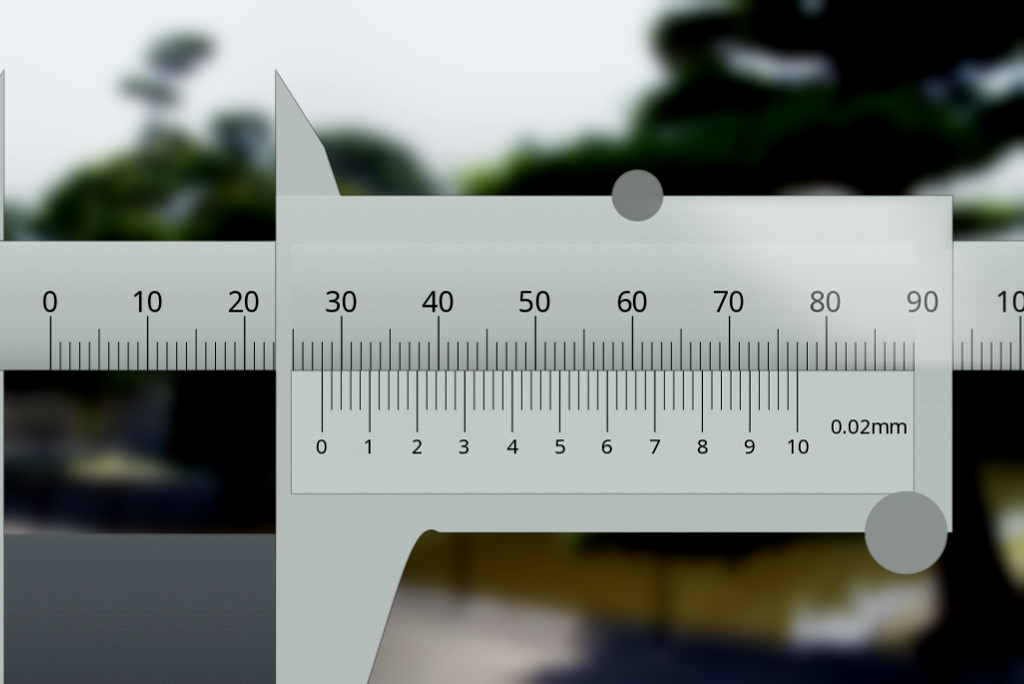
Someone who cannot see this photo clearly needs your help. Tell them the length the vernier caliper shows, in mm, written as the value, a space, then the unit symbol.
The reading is 28.0 mm
